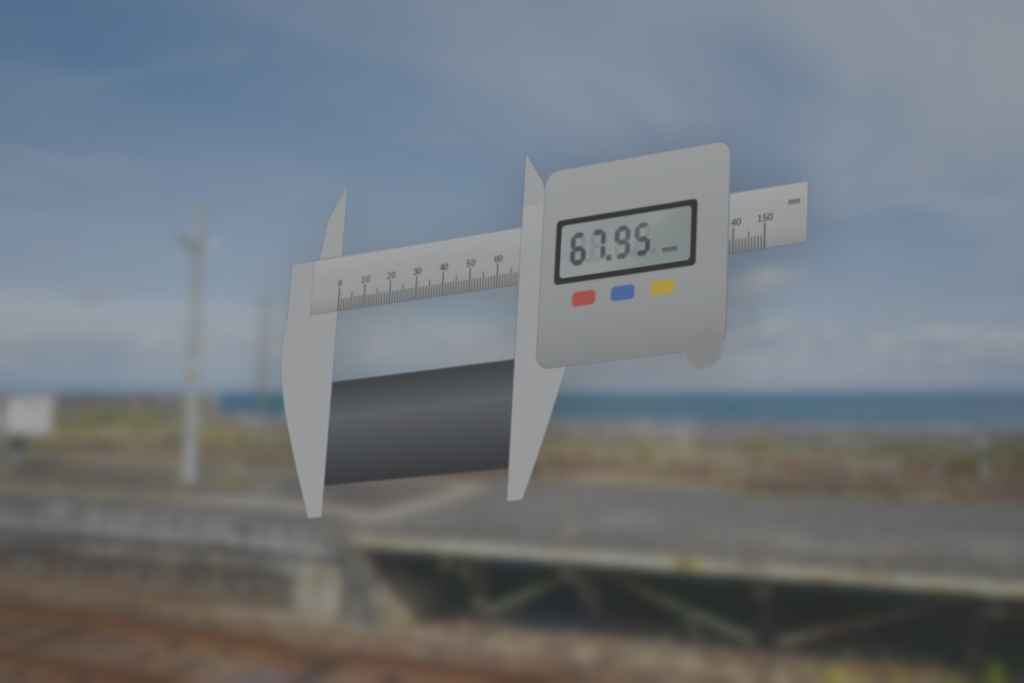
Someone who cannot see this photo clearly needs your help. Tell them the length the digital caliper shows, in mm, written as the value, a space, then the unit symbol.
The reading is 67.95 mm
